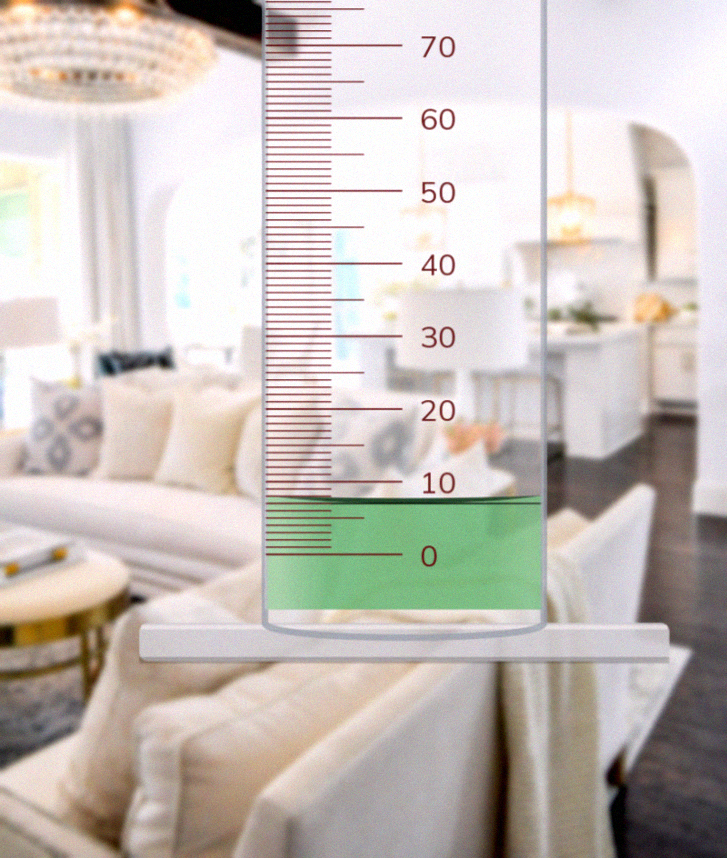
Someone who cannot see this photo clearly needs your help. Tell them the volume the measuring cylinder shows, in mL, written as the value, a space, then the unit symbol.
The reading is 7 mL
